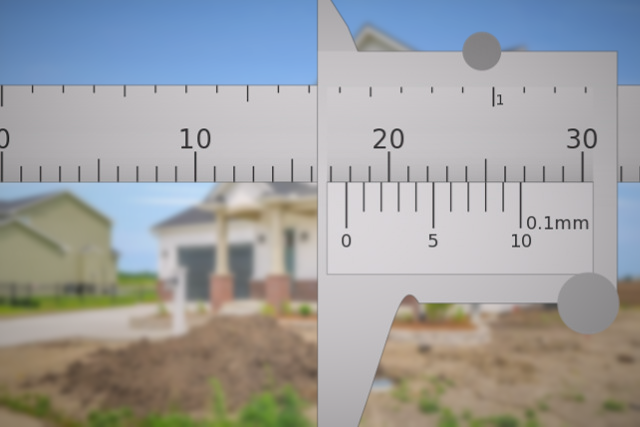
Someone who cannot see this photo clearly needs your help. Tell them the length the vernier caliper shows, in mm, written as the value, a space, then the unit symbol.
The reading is 17.8 mm
